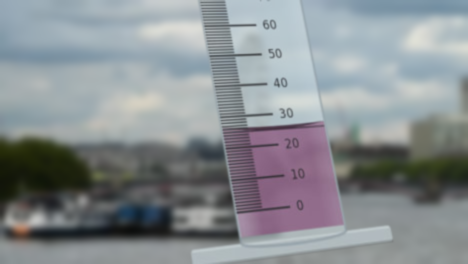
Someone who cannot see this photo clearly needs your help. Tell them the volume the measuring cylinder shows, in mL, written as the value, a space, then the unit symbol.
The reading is 25 mL
